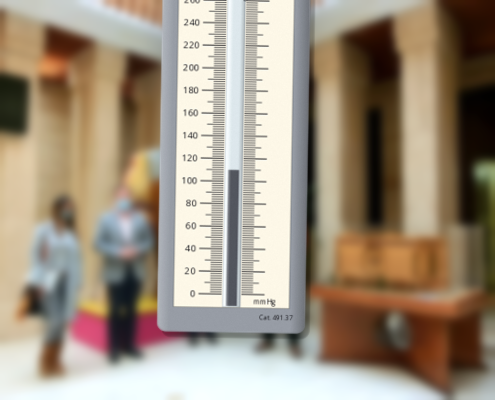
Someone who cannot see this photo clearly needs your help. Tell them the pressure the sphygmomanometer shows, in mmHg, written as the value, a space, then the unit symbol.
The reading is 110 mmHg
